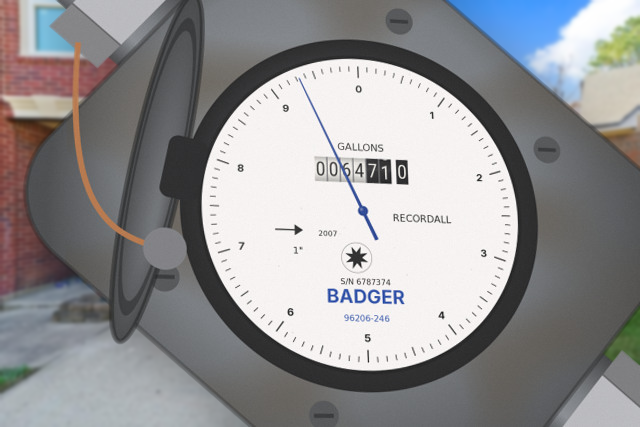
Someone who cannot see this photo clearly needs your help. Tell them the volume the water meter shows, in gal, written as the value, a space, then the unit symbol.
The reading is 64709.3 gal
